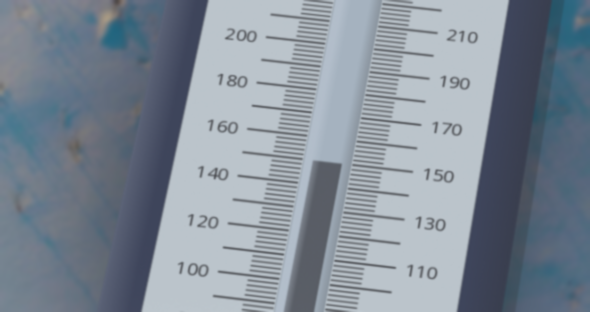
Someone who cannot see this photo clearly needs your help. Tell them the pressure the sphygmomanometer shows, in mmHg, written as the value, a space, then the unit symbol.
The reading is 150 mmHg
